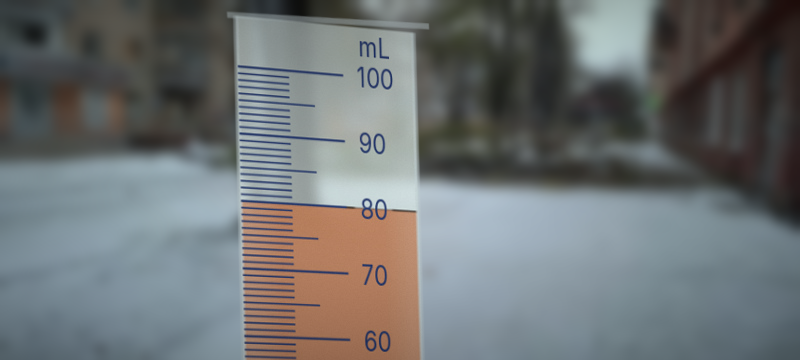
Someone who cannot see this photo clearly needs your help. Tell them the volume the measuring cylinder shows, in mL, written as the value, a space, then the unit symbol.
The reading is 80 mL
